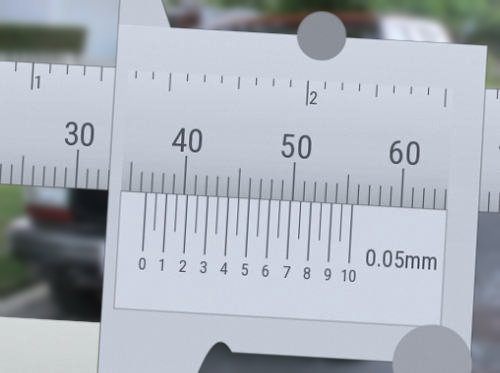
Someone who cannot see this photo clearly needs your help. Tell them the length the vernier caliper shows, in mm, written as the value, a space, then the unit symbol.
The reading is 36.5 mm
